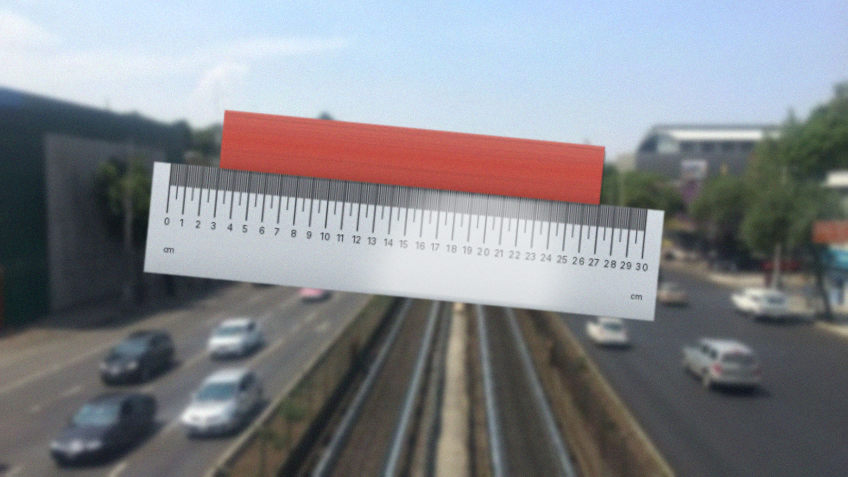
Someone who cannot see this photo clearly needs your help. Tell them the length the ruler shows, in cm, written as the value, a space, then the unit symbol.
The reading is 24 cm
